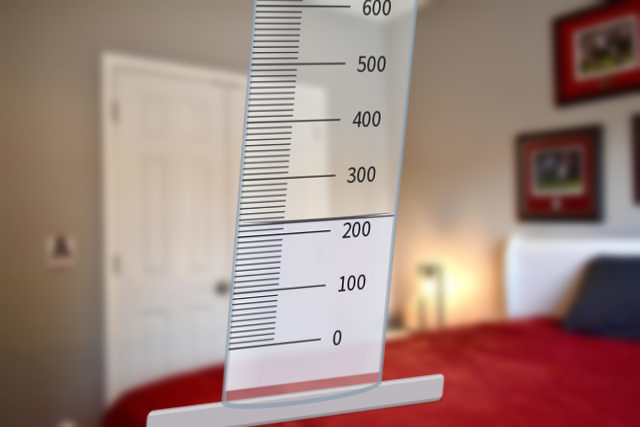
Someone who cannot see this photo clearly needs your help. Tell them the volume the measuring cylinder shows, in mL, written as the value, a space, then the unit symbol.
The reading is 220 mL
